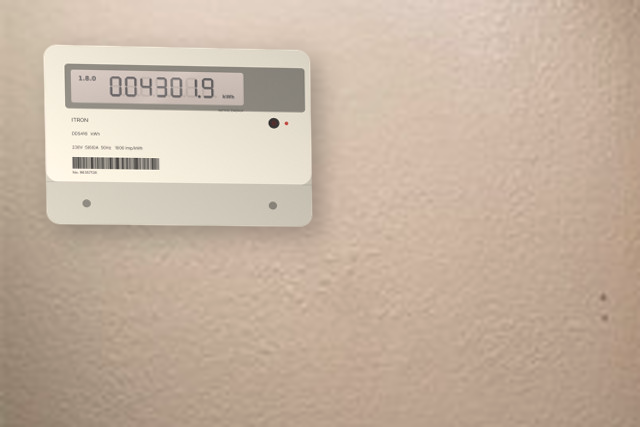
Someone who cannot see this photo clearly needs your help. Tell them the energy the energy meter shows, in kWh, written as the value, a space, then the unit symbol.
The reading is 4301.9 kWh
